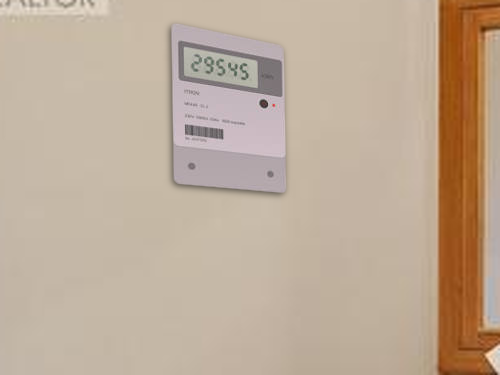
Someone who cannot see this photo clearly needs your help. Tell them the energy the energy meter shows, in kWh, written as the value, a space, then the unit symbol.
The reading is 29545 kWh
